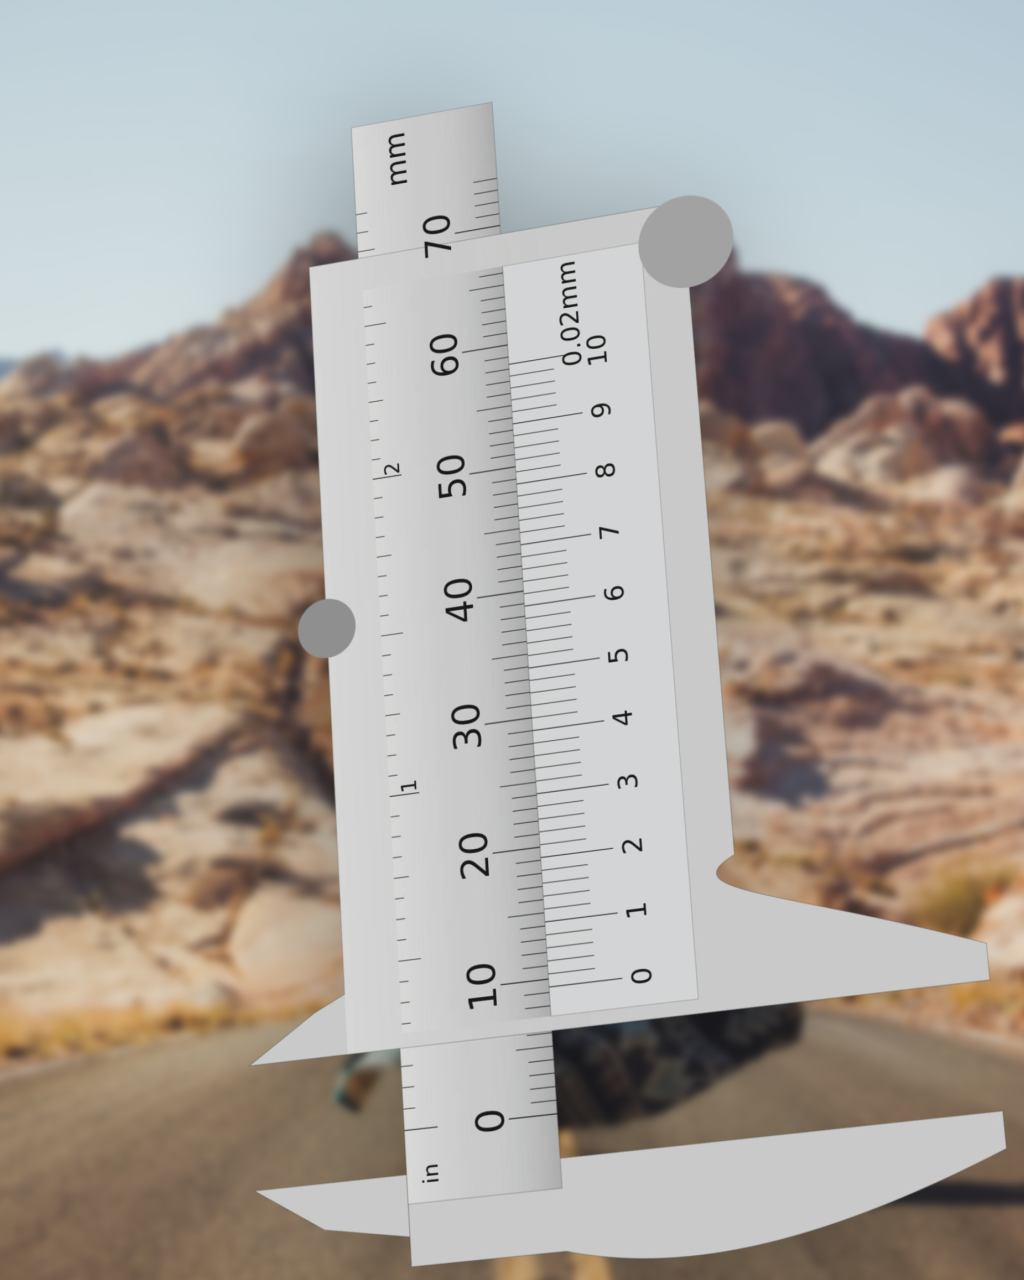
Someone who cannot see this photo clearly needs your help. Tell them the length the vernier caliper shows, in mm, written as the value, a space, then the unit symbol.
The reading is 9.4 mm
